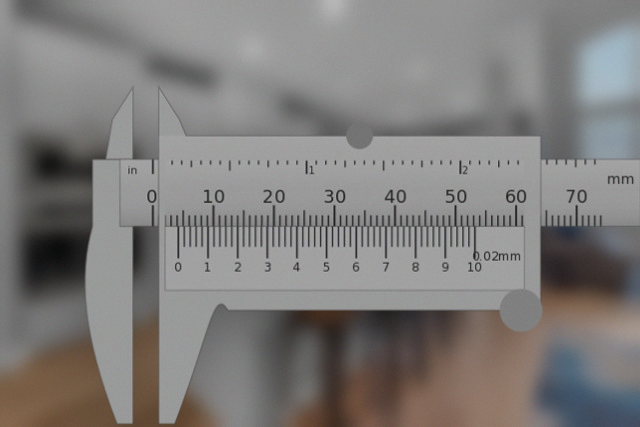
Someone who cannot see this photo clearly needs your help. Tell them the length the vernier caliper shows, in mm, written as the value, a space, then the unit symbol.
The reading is 4.2 mm
